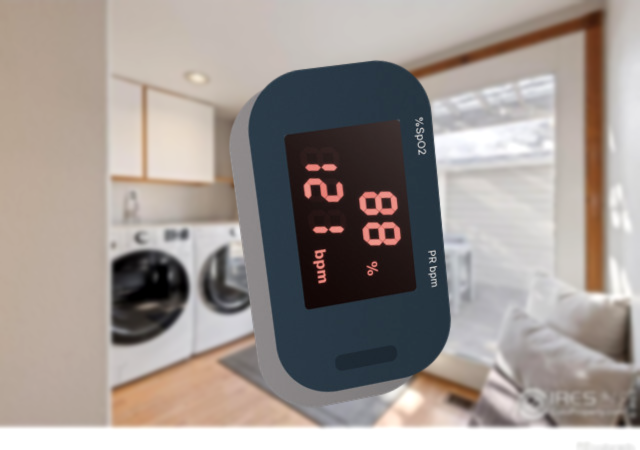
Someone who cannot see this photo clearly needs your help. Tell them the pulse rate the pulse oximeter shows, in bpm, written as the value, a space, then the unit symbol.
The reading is 121 bpm
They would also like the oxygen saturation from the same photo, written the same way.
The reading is 88 %
